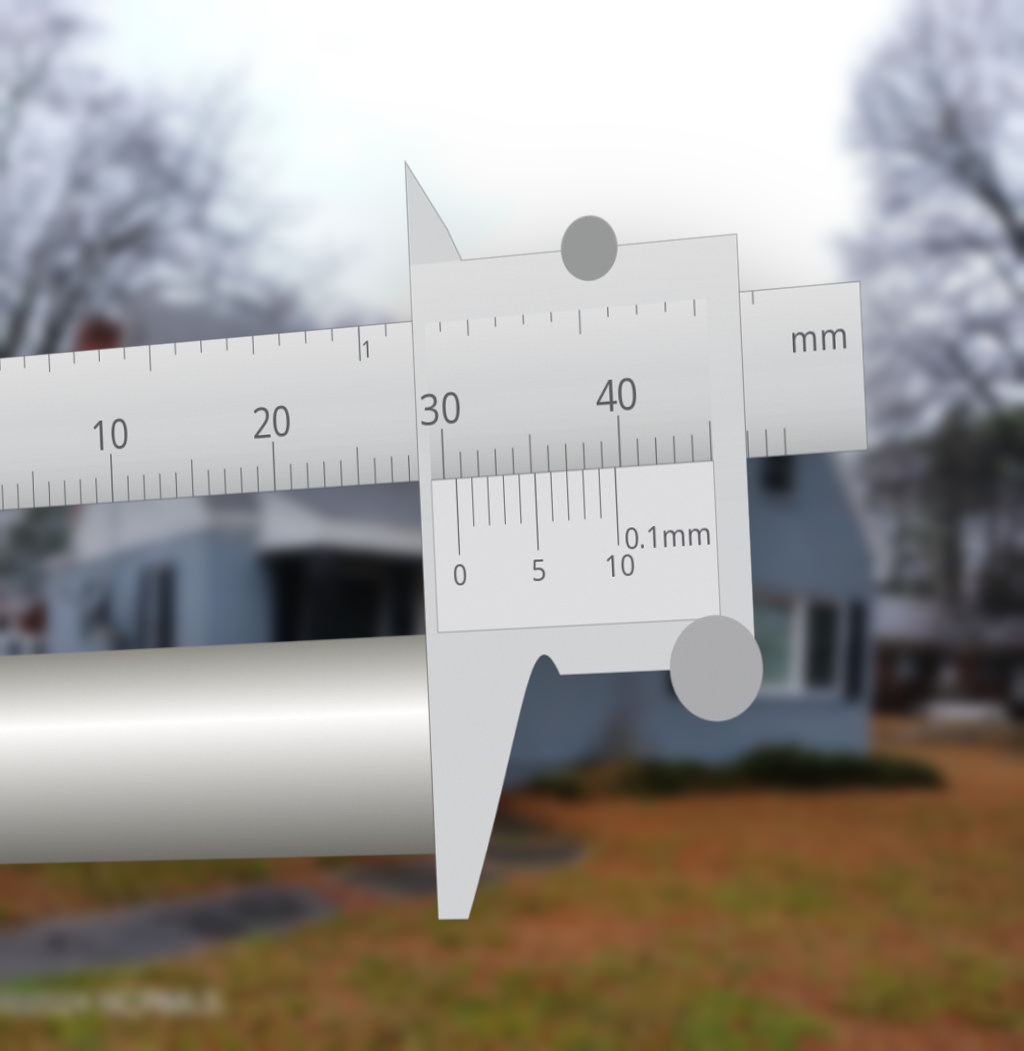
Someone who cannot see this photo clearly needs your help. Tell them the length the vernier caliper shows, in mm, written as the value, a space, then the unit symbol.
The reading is 30.7 mm
